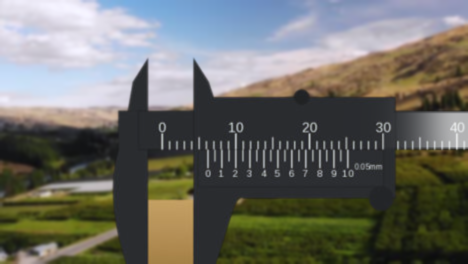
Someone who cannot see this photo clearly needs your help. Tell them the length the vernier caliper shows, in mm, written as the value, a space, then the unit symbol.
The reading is 6.2 mm
